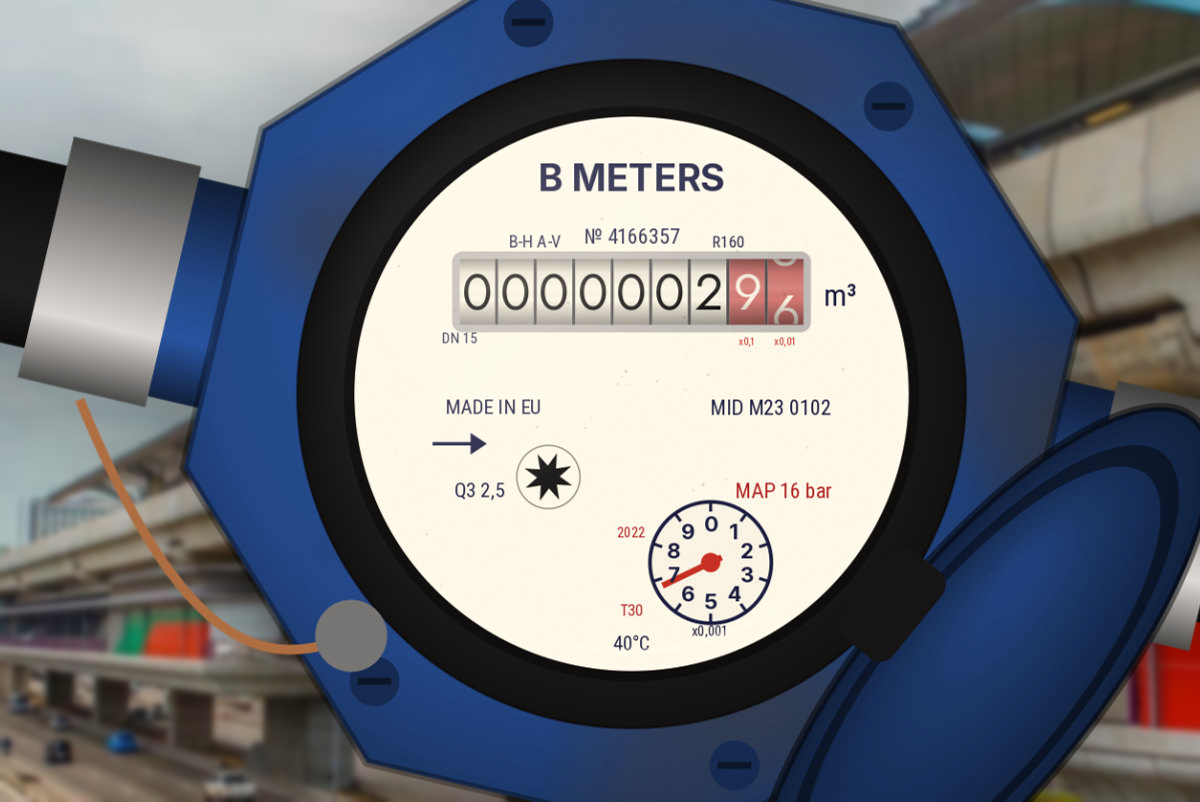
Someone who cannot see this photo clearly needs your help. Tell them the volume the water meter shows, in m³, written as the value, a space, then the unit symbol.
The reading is 2.956 m³
